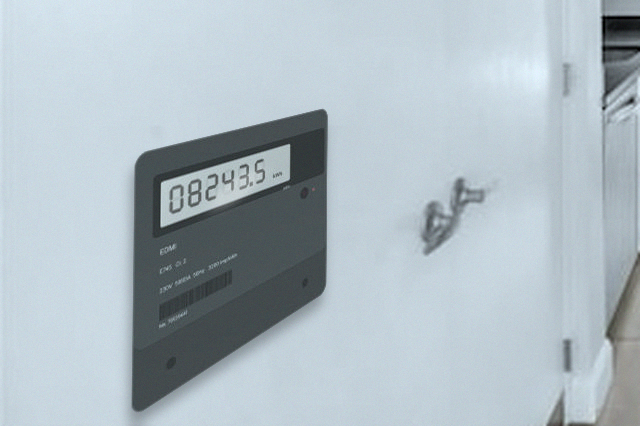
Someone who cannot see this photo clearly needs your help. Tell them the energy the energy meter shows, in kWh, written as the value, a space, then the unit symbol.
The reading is 8243.5 kWh
